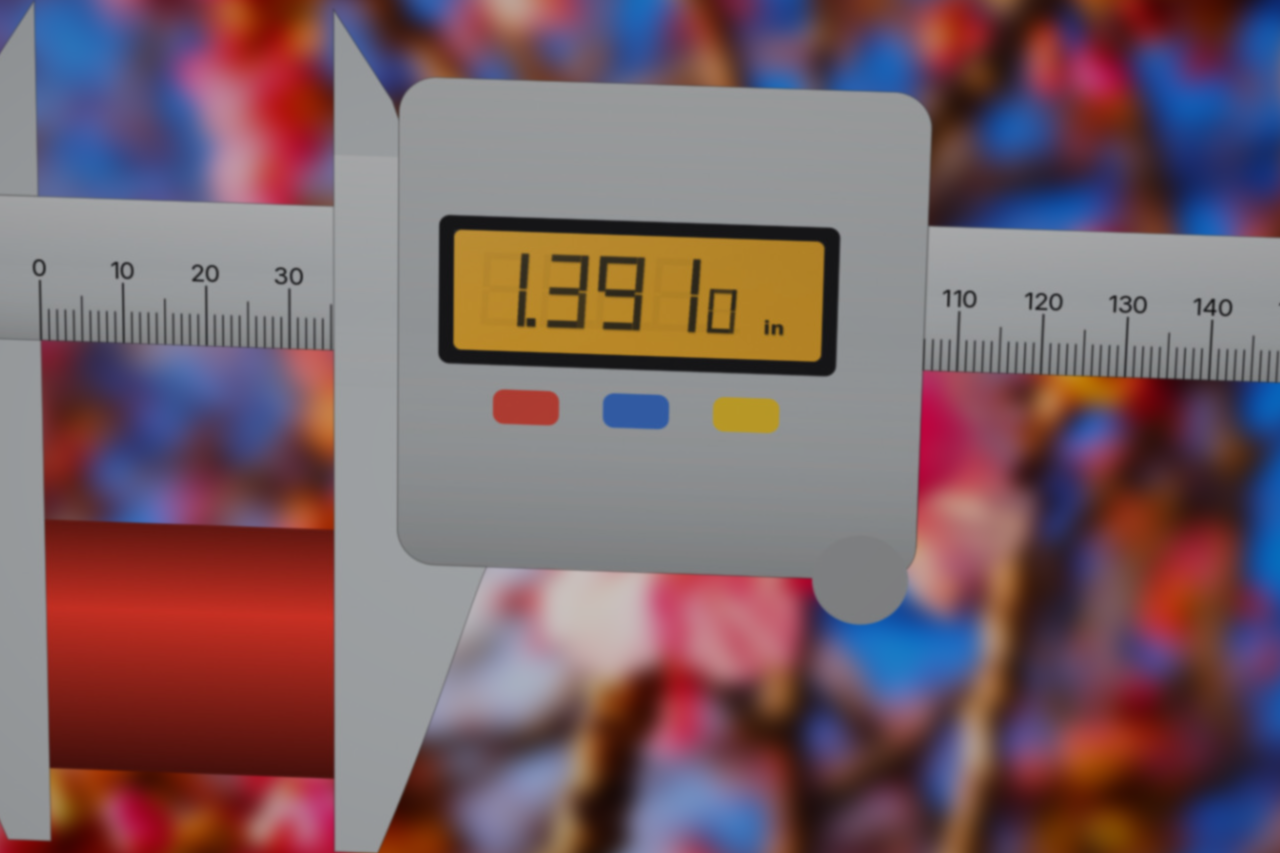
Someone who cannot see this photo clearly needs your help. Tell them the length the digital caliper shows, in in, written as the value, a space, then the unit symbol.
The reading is 1.3910 in
